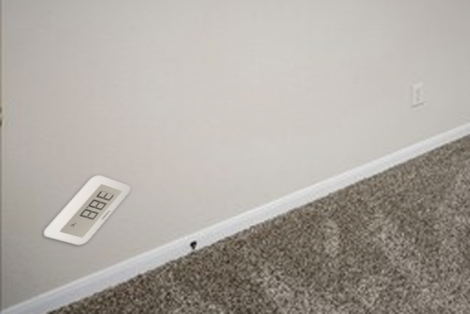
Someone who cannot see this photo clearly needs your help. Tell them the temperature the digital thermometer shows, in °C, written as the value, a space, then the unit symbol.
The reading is 38.8 °C
